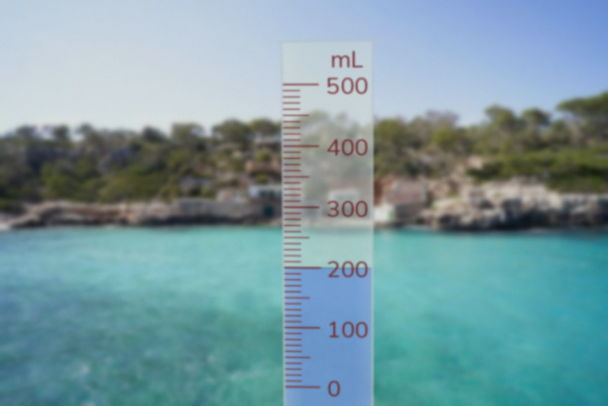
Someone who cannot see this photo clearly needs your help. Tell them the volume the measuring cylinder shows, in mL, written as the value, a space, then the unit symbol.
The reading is 200 mL
